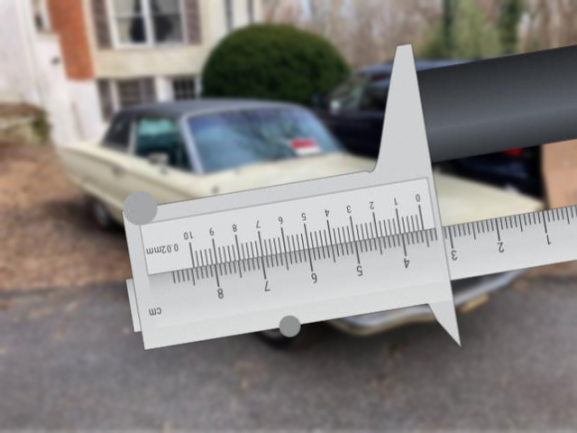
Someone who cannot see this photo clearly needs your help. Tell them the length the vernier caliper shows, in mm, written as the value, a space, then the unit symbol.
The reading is 35.5 mm
